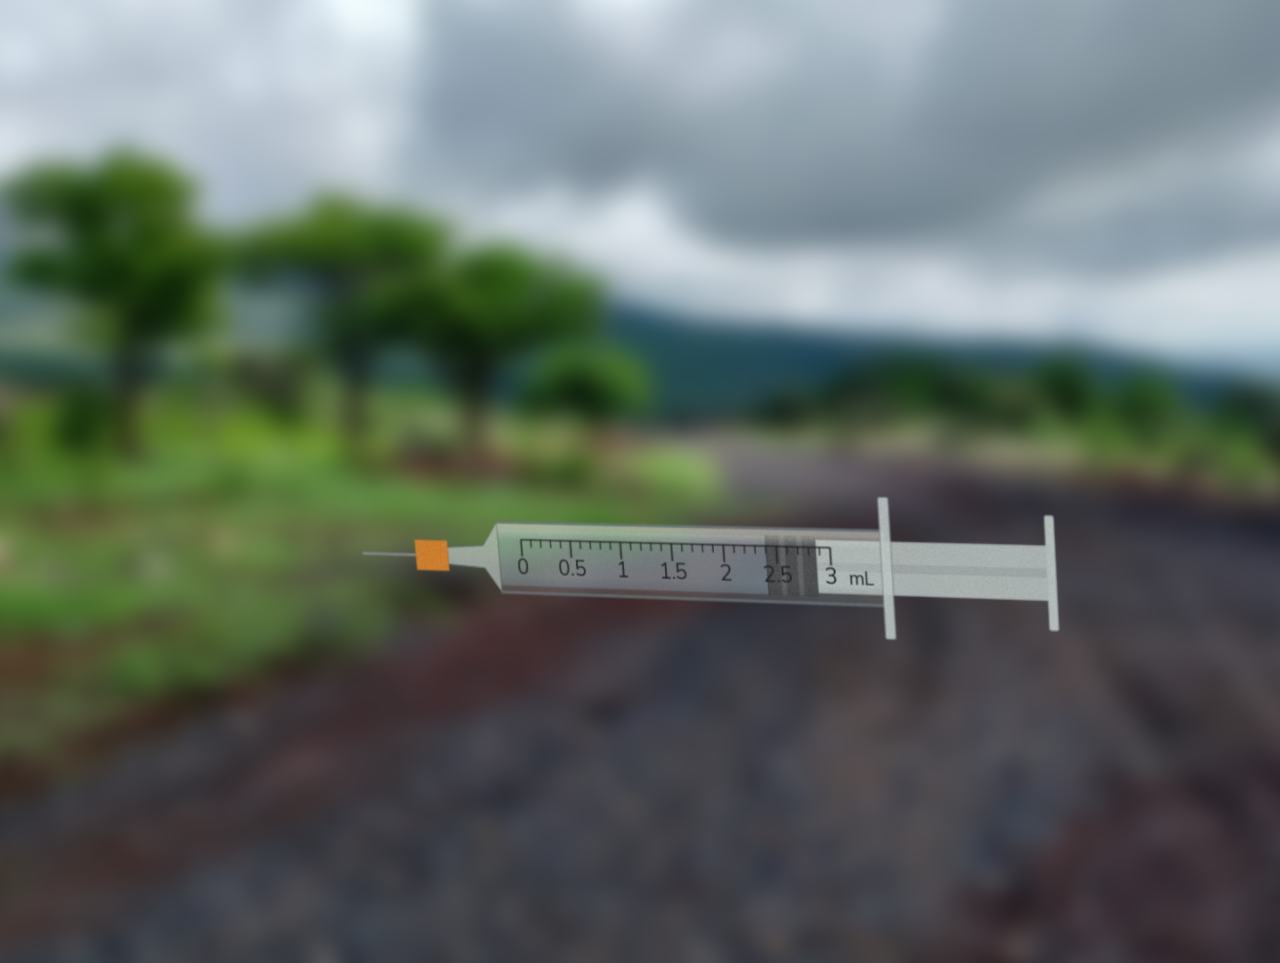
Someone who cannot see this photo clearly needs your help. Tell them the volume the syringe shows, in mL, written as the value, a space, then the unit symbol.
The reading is 2.4 mL
